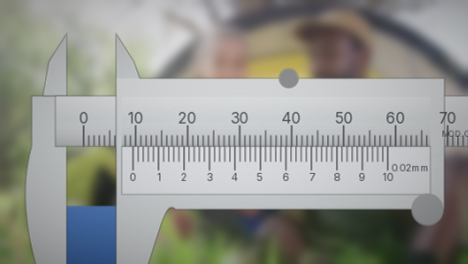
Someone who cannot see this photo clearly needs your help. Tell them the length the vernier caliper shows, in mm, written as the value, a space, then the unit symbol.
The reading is 9.5 mm
